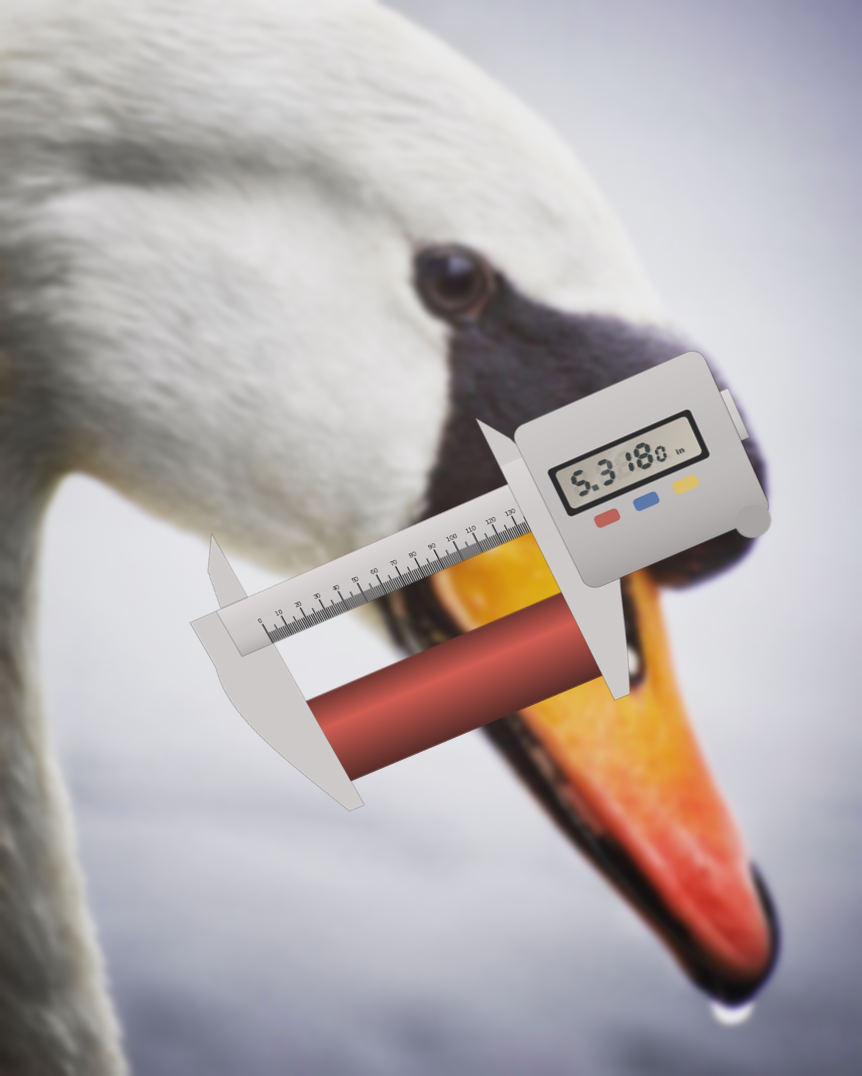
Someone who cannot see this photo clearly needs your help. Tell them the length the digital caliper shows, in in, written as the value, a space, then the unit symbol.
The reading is 5.3180 in
